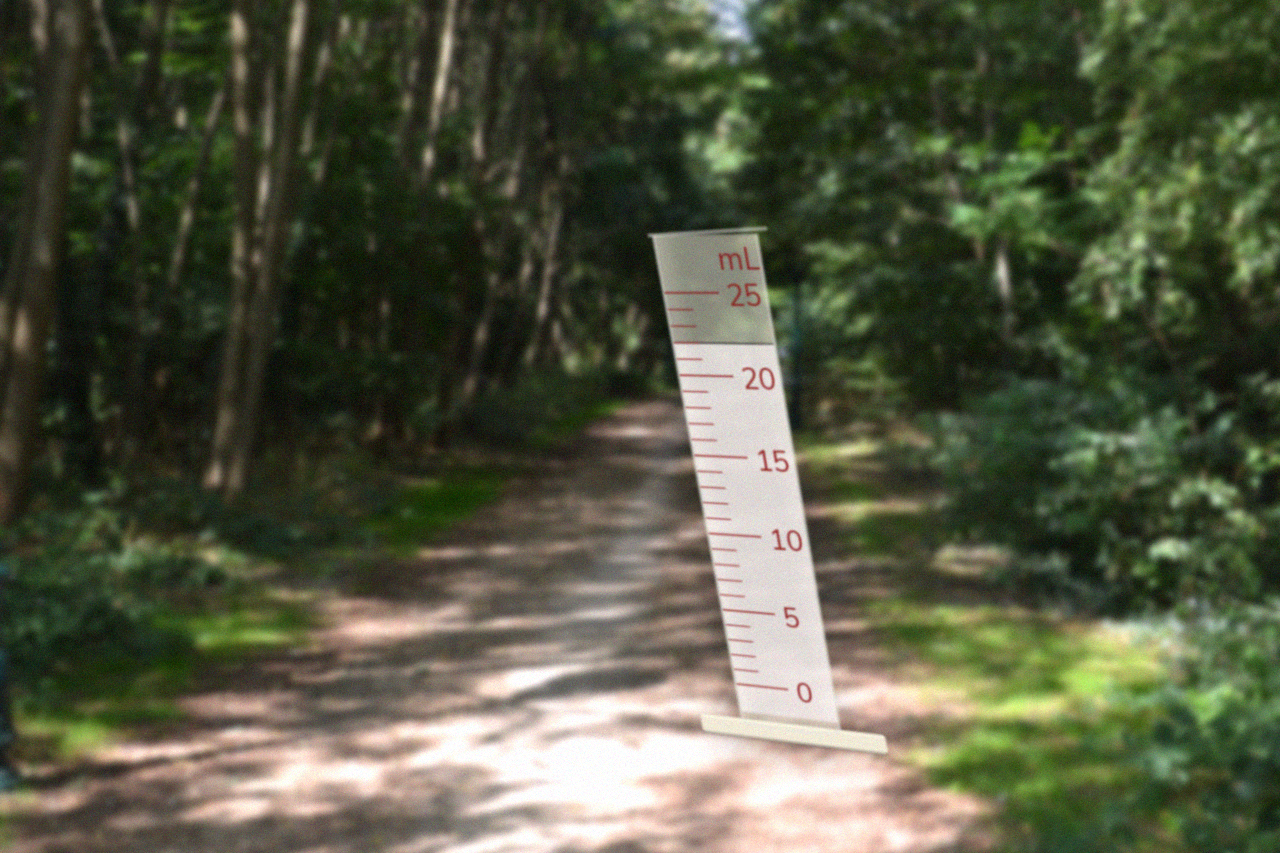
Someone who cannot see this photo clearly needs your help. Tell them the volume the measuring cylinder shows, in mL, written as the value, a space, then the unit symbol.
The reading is 22 mL
